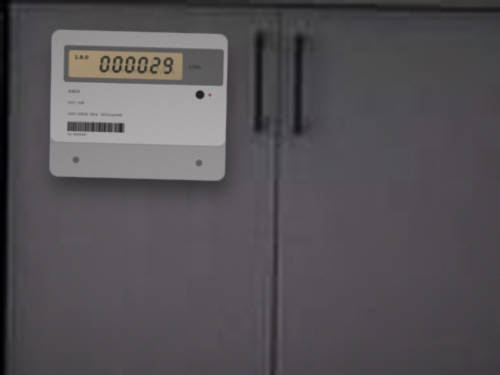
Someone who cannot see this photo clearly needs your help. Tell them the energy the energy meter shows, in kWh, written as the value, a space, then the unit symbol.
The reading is 29 kWh
